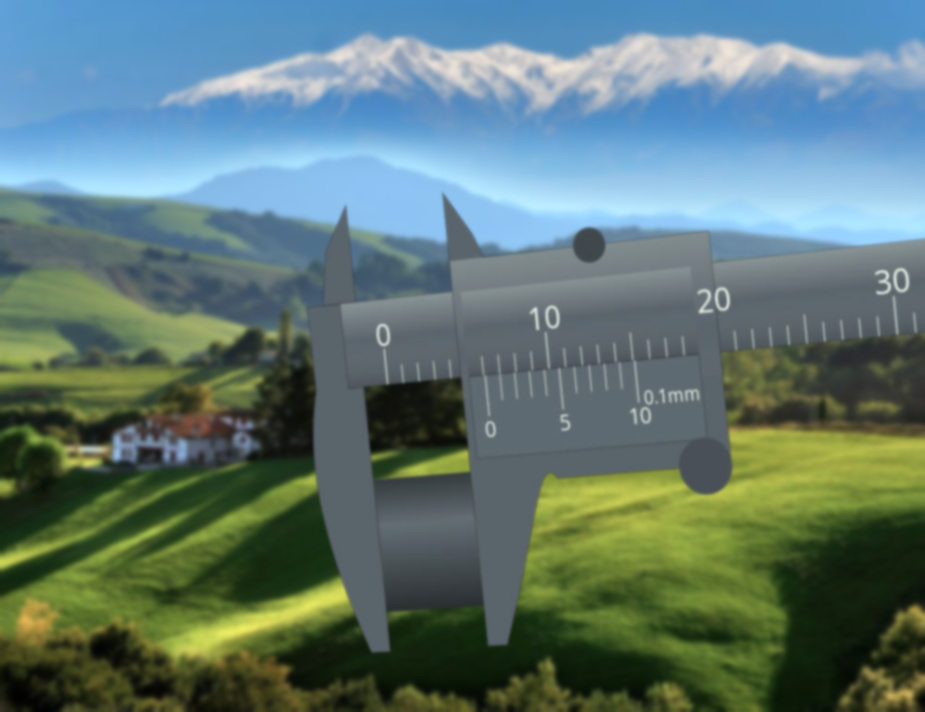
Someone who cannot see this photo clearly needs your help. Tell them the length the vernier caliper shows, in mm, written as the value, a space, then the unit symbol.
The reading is 6.1 mm
